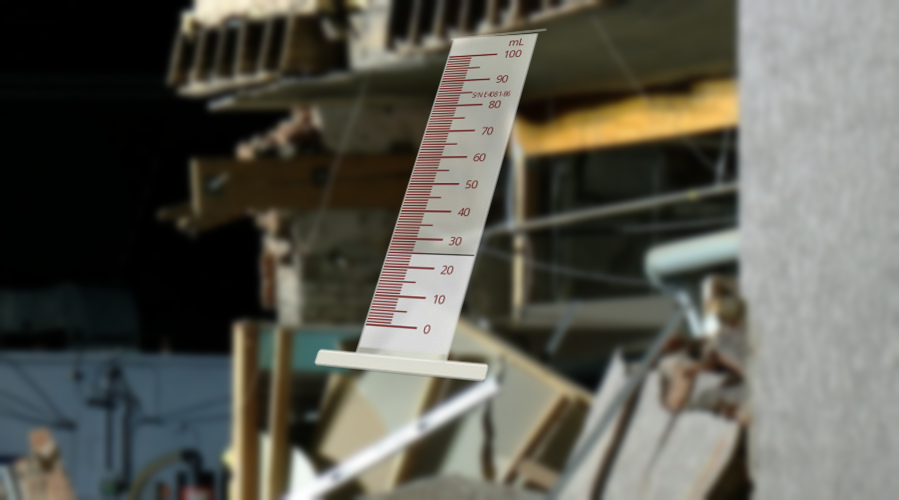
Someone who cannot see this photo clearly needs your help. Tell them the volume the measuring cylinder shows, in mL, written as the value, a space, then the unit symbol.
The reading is 25 mL
